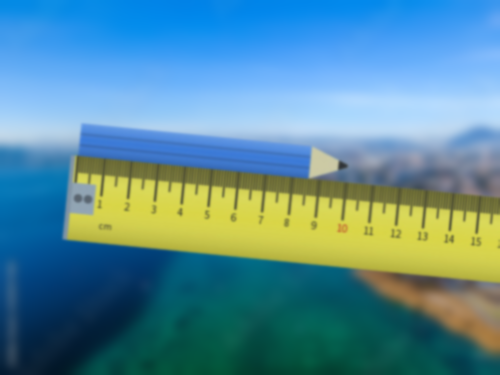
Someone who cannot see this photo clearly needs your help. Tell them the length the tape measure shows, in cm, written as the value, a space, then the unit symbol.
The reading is 10 cm
